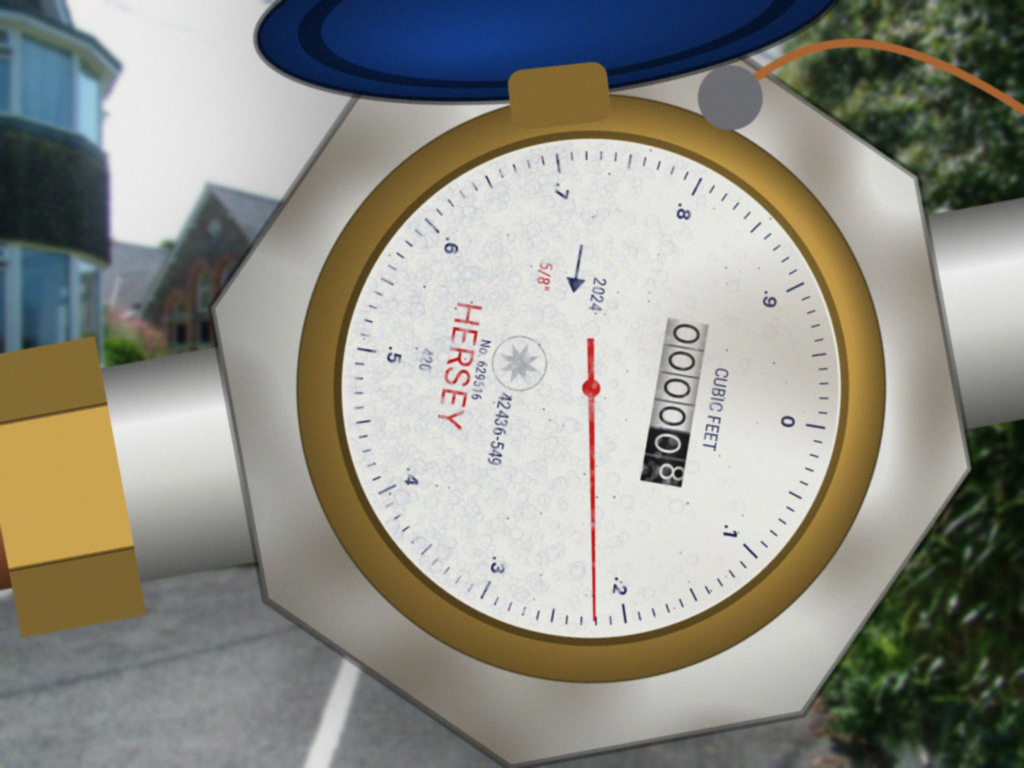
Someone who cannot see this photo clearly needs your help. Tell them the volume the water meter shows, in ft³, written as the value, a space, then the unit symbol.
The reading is 8.22 ft³
